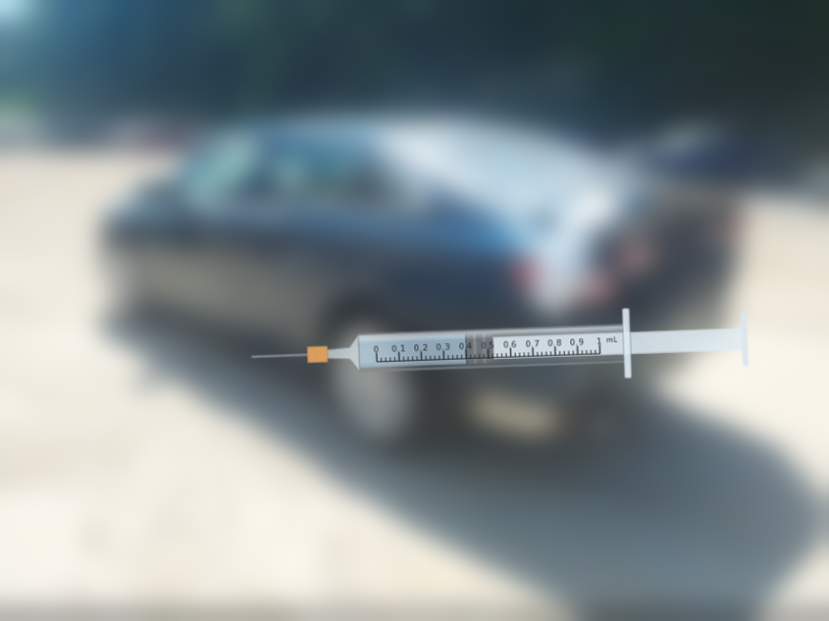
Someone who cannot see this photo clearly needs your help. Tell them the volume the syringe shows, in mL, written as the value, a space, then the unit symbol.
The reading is 0.4 mL
